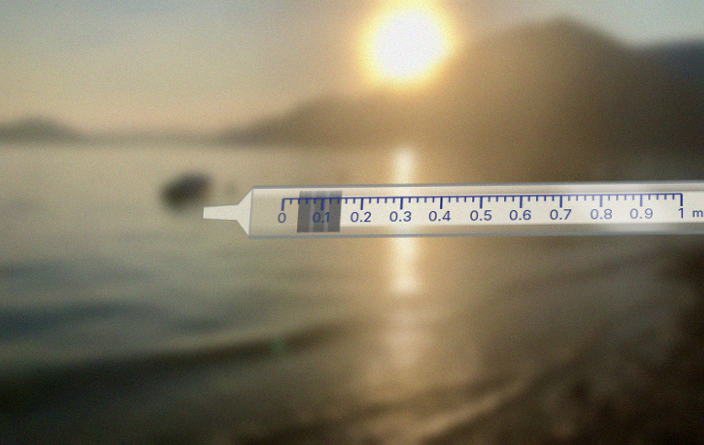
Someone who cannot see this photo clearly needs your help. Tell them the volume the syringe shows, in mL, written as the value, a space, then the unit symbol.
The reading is 0.04 mL
